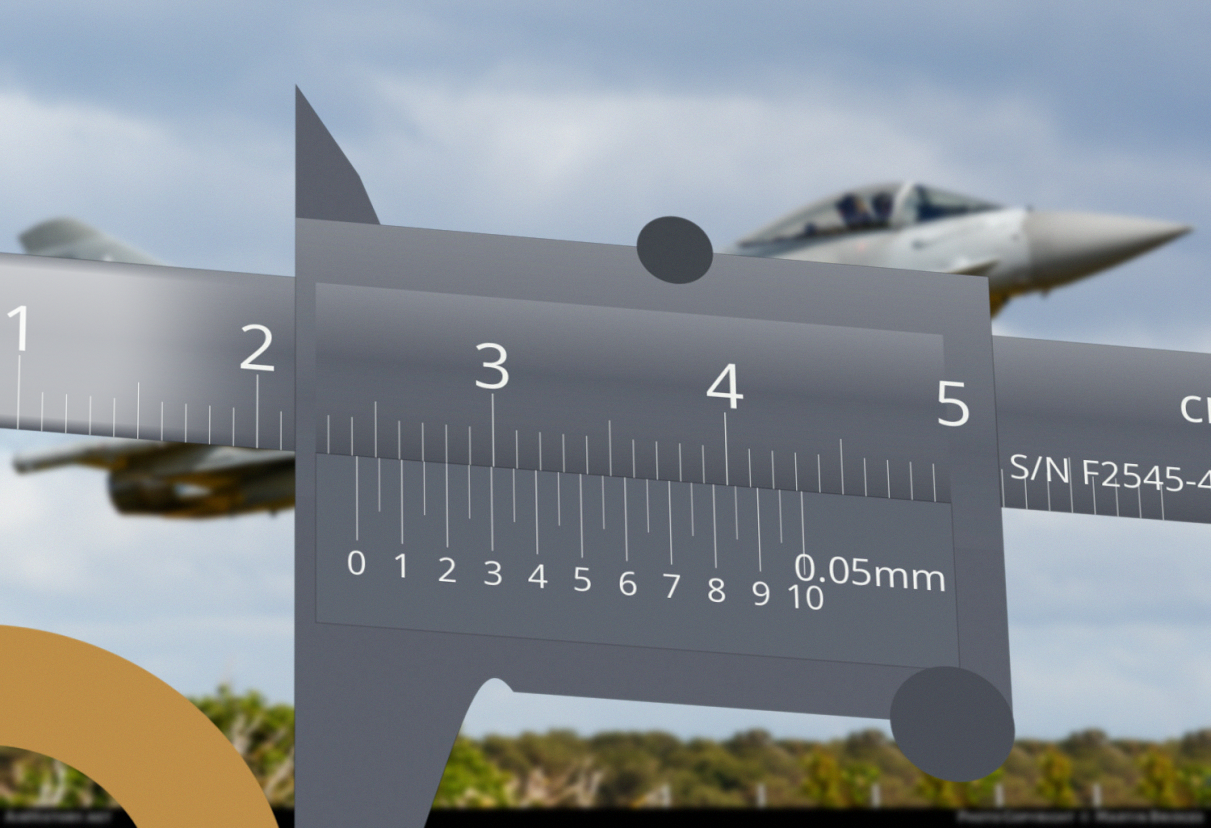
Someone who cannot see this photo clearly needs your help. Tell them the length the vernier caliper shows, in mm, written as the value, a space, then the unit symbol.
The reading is 24.20 mm
